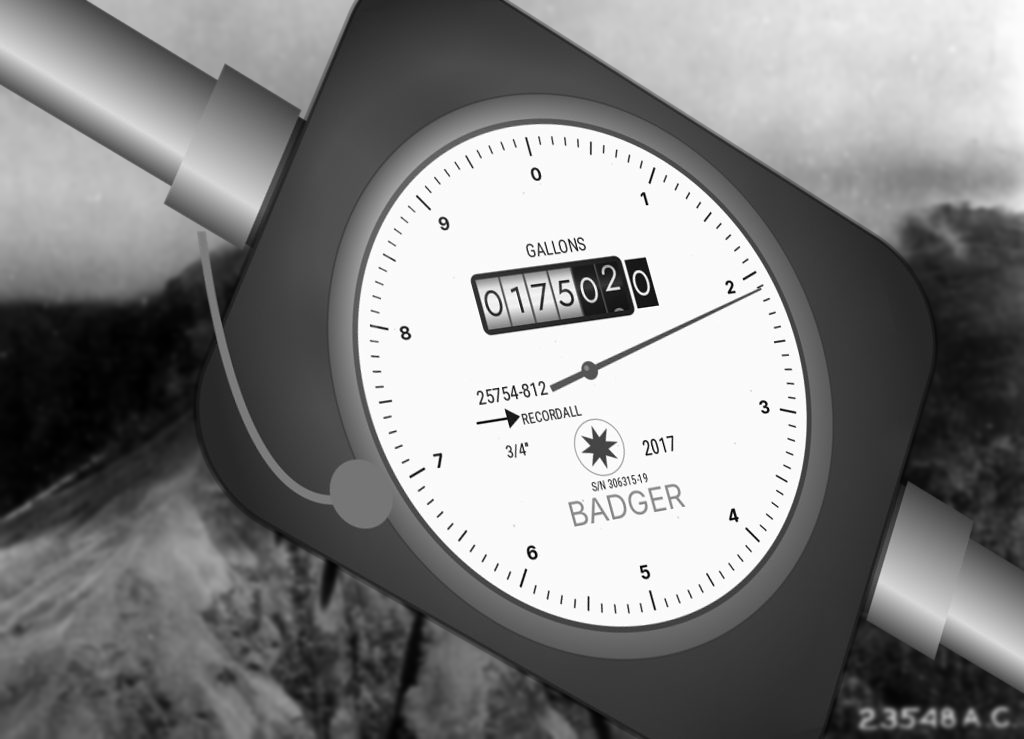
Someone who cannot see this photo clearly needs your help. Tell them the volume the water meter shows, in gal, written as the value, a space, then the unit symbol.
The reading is 175022.1 gal
